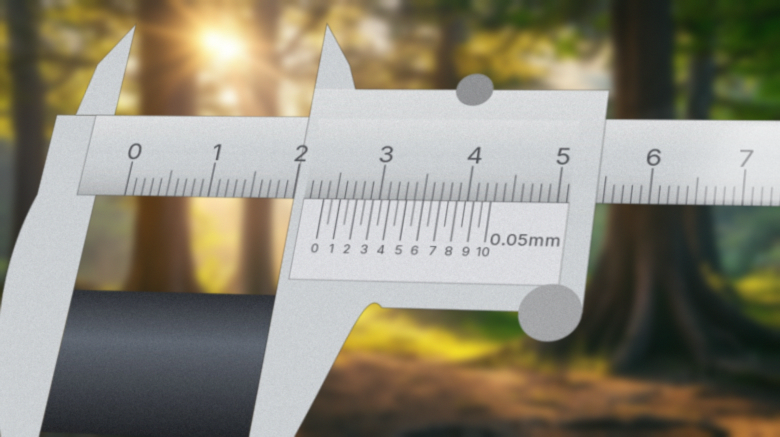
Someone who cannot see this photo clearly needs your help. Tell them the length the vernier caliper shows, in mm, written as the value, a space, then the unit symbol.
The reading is 23.6 mm
